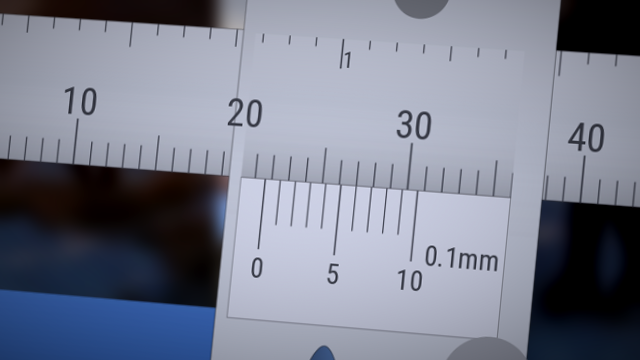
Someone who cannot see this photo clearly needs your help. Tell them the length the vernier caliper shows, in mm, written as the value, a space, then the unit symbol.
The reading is 21.6 mm
